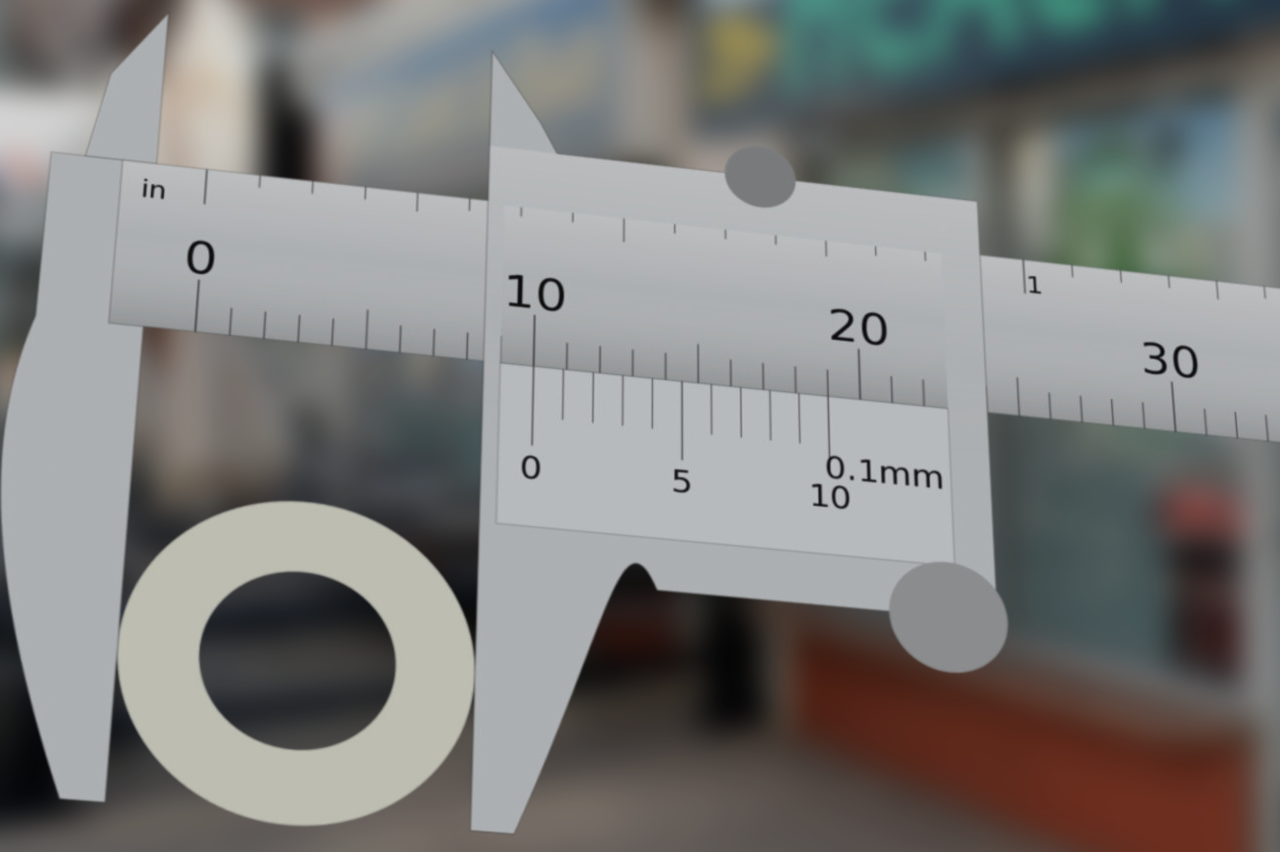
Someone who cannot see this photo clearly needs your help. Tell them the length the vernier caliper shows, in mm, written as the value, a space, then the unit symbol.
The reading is 10.0 mm
